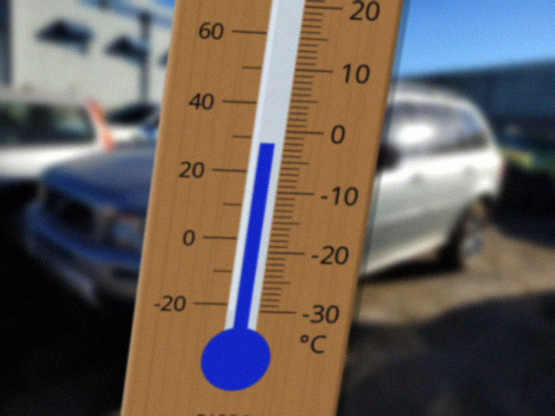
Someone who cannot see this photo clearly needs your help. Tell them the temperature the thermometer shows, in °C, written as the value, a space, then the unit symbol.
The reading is -2 °C
